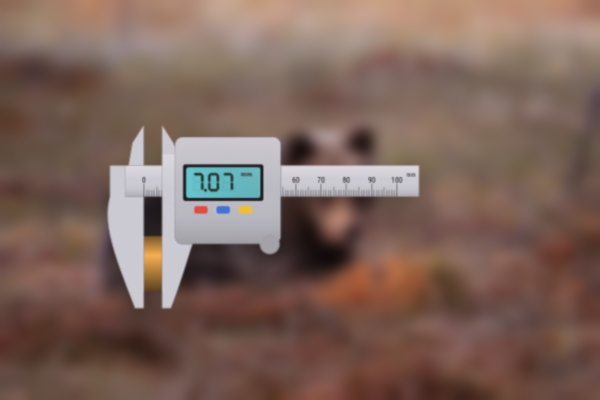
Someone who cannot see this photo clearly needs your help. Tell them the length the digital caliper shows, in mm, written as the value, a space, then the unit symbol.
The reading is 7.07 mm
